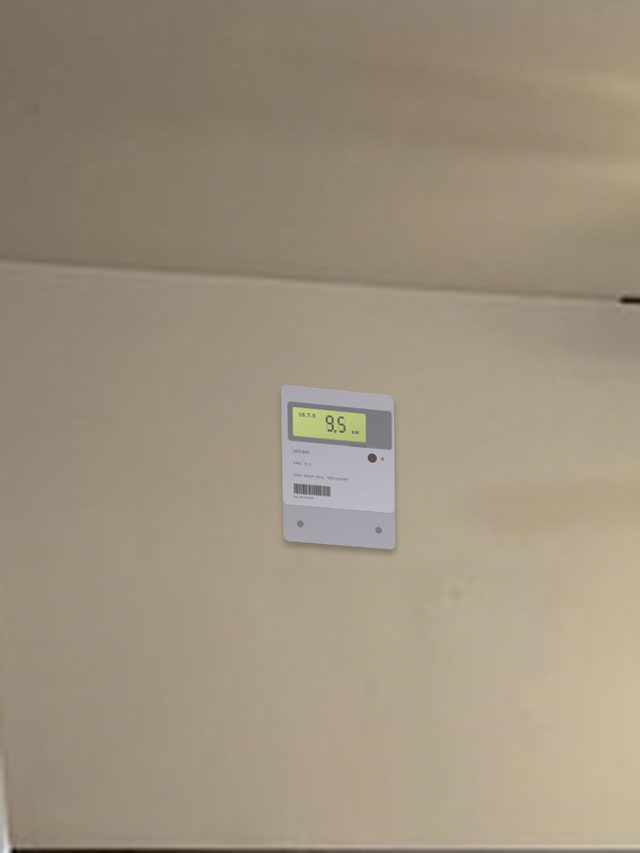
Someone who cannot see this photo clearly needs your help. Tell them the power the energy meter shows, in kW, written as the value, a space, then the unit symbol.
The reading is 9.5 kW
